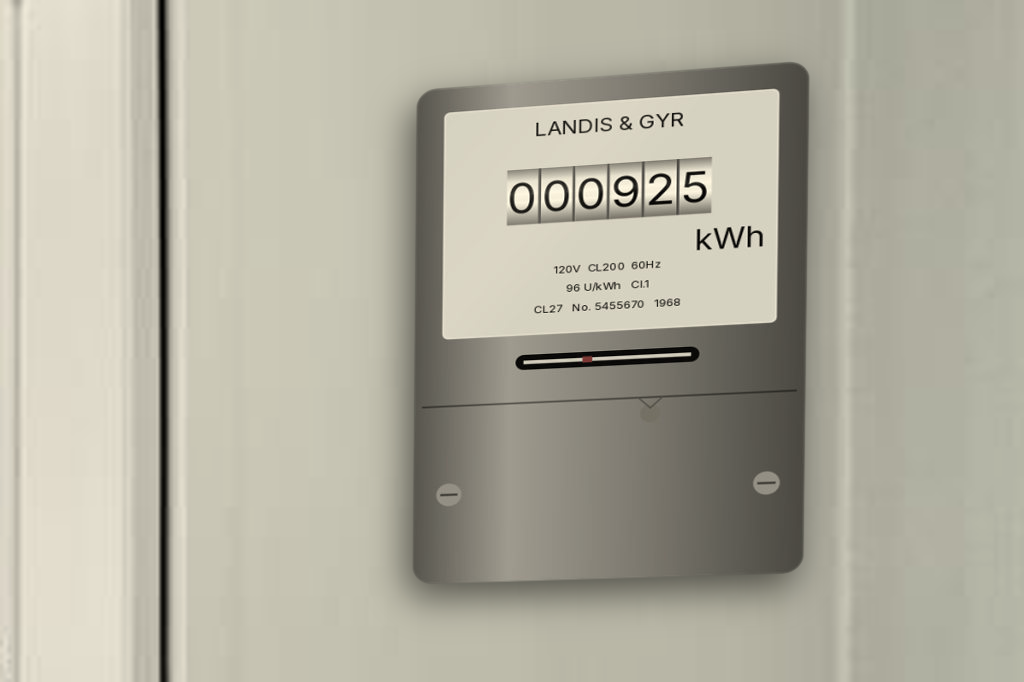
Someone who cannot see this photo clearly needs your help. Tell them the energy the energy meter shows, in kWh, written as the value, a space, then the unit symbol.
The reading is 925 kWh
